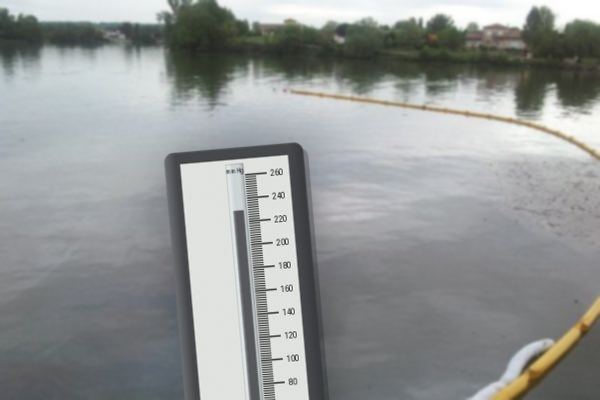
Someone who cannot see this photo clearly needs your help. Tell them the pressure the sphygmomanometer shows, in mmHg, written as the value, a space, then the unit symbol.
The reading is 230 mmHg
